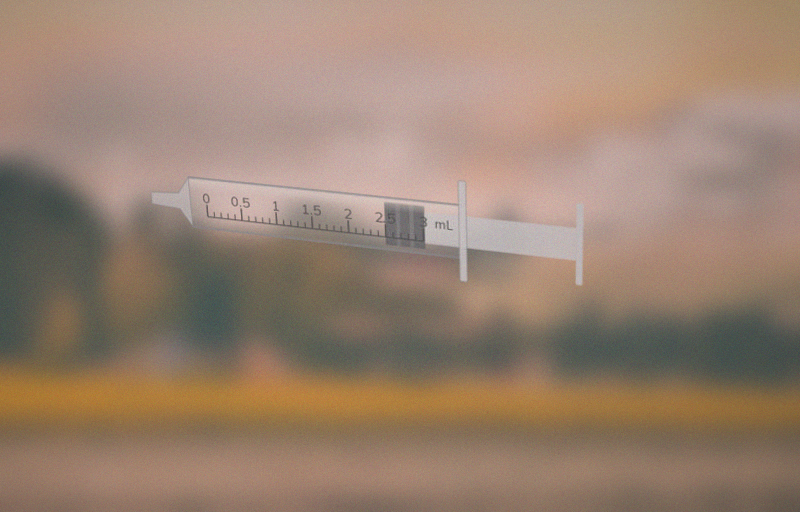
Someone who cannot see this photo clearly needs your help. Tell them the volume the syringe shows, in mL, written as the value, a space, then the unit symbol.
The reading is 2.5 mL
